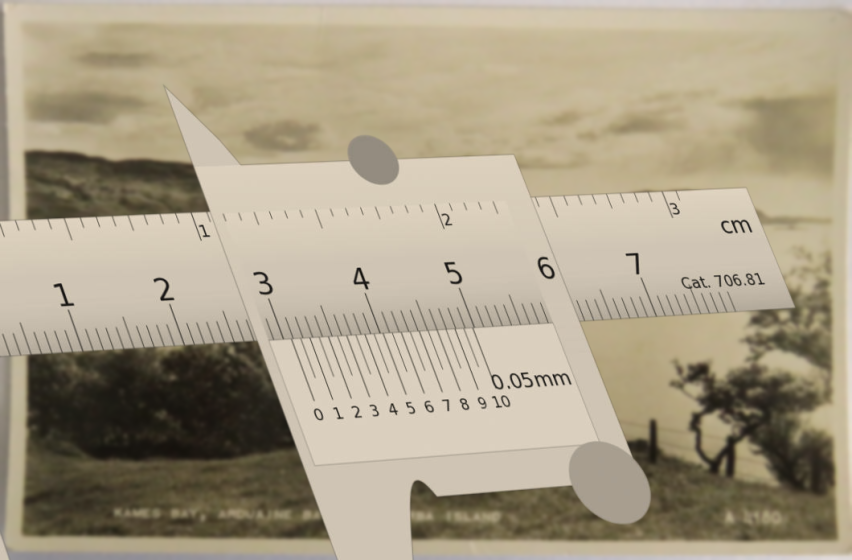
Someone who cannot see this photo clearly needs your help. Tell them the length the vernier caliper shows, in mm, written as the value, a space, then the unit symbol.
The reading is 30.8 mm
